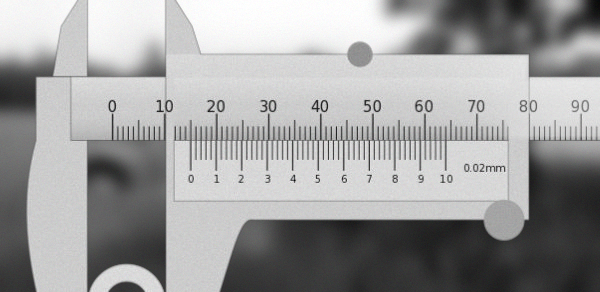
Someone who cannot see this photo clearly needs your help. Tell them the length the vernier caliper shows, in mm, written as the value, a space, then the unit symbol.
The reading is 15.0 mm
